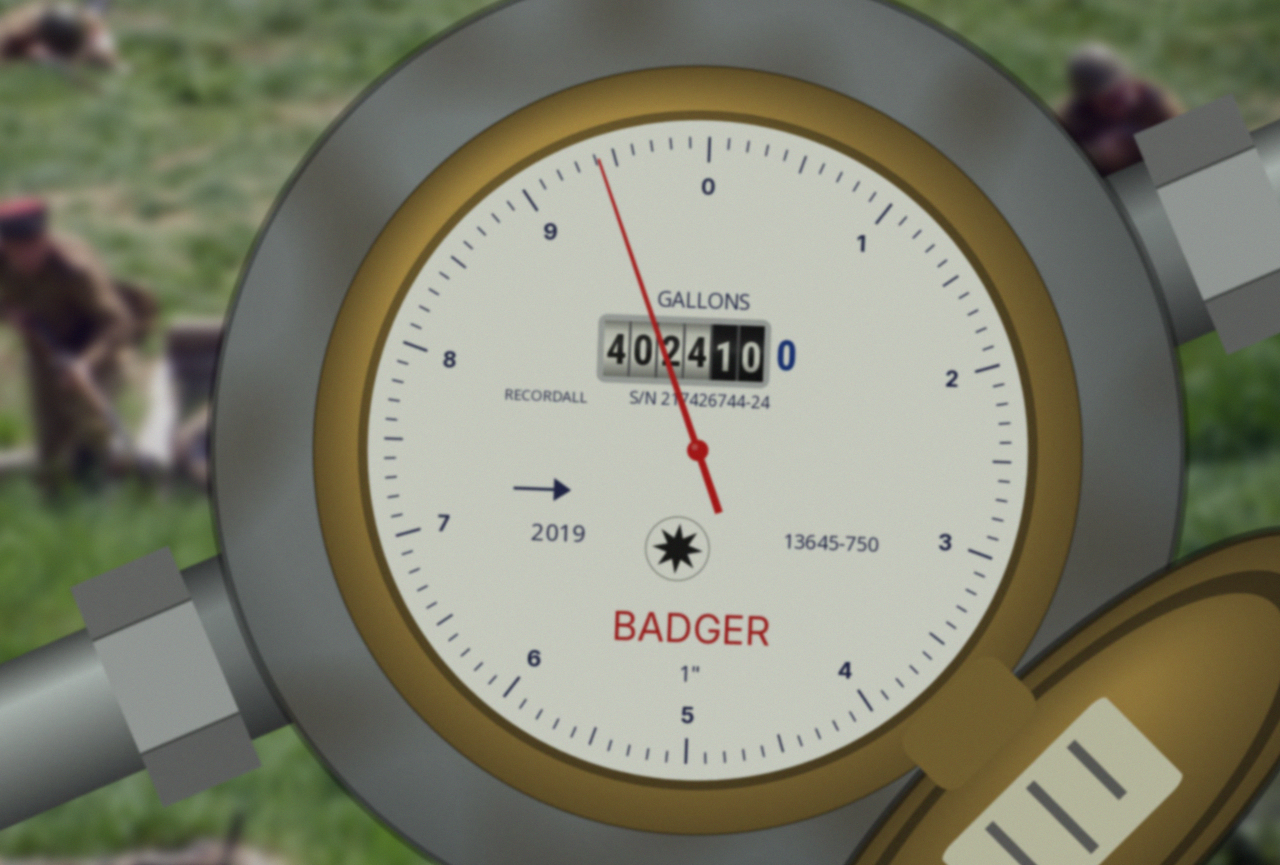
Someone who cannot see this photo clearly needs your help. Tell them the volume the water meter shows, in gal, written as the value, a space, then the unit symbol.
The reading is 4024099.4 gal
